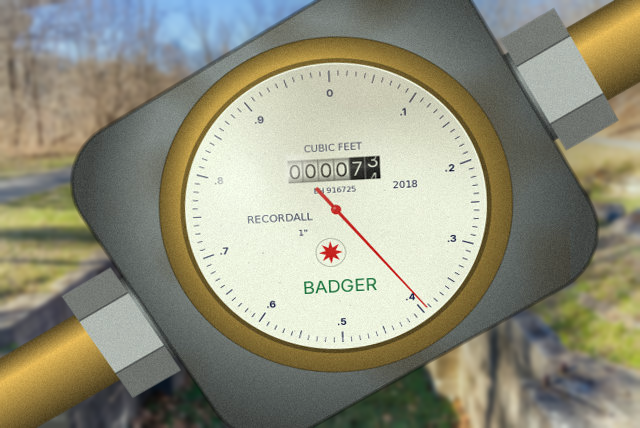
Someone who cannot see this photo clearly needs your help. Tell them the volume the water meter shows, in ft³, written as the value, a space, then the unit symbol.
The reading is 73.39 ft³
